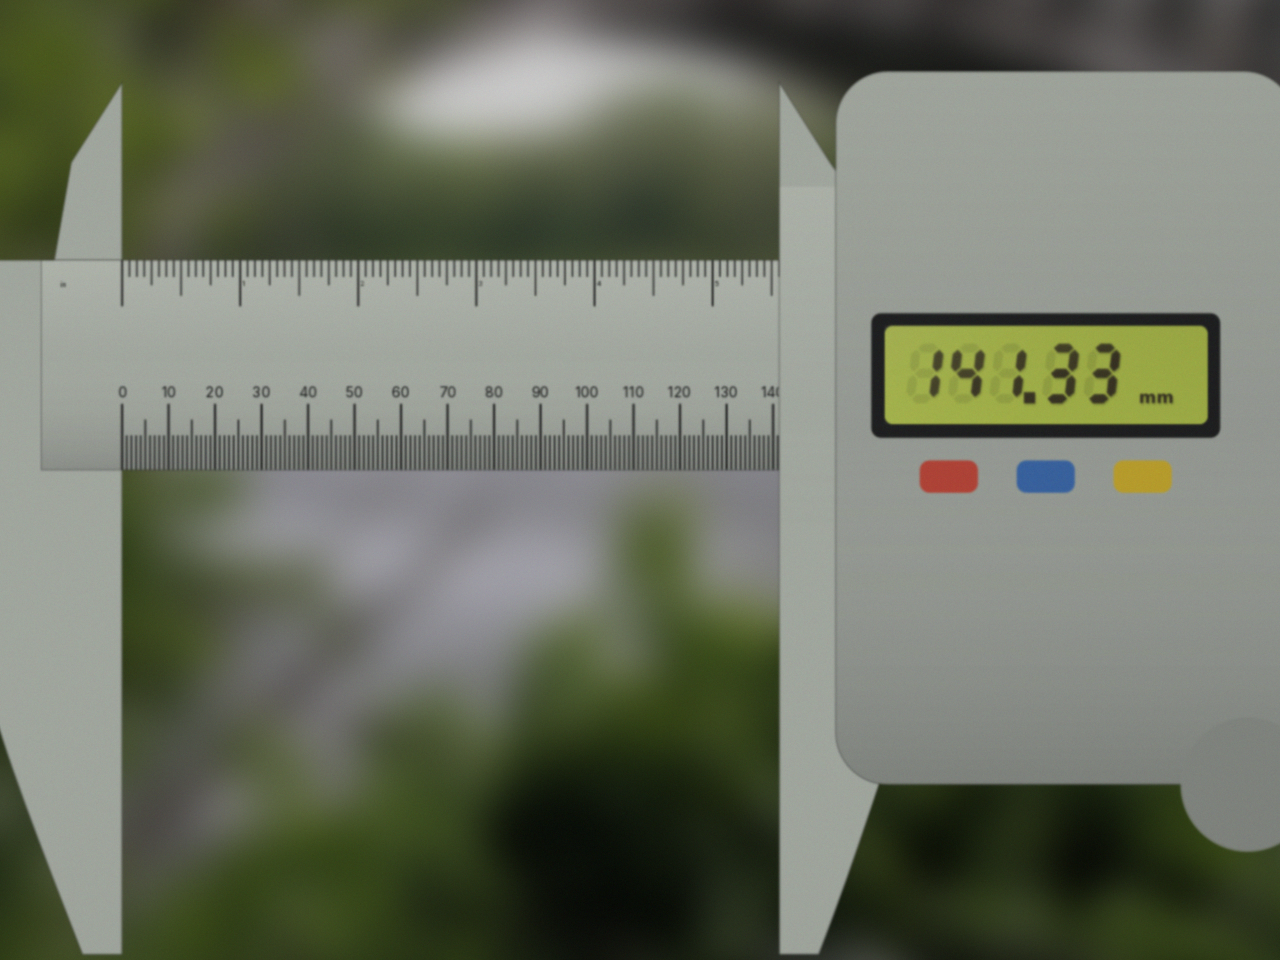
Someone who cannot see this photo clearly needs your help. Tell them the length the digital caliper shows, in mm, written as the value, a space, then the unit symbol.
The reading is 141.33 mm
